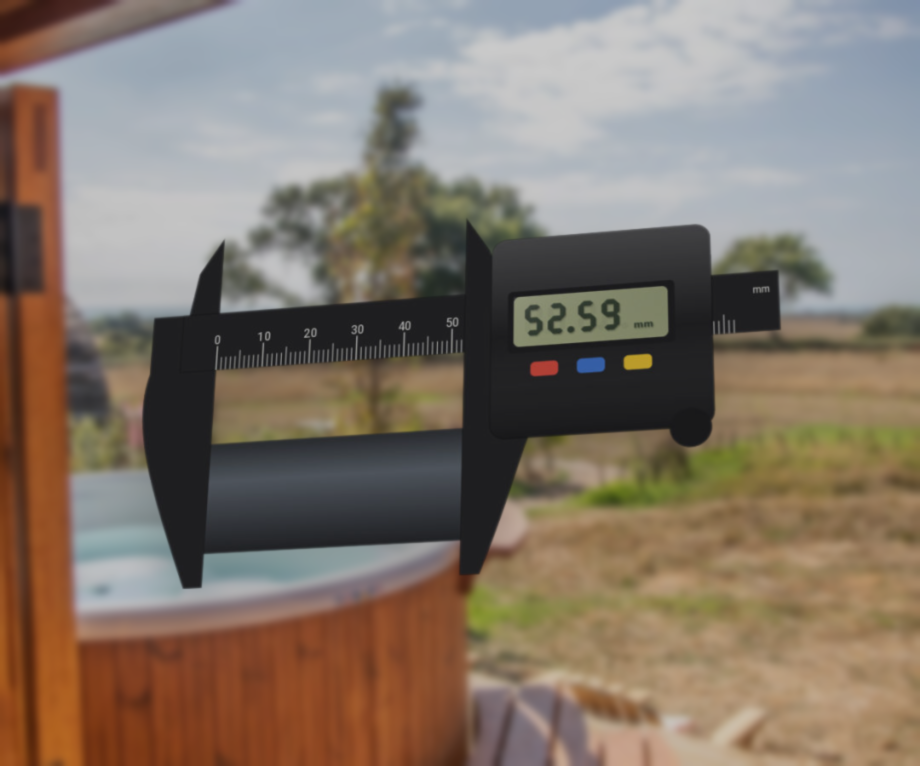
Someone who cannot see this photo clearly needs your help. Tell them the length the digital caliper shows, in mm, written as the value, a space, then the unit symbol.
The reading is 52.59 mm
